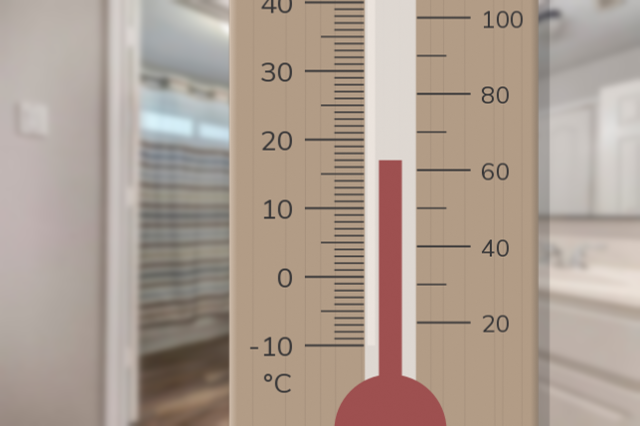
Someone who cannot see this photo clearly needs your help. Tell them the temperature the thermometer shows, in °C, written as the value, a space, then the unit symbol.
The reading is 17 °C
